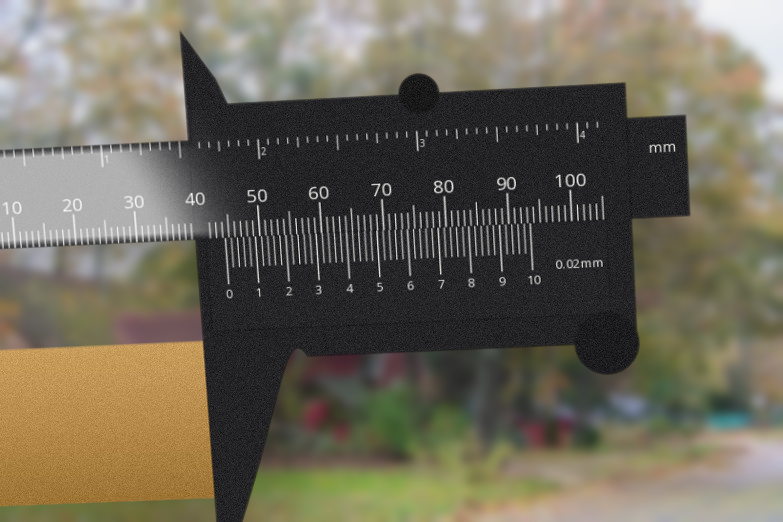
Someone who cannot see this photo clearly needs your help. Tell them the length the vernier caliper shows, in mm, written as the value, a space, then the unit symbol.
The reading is 44.4 mm
